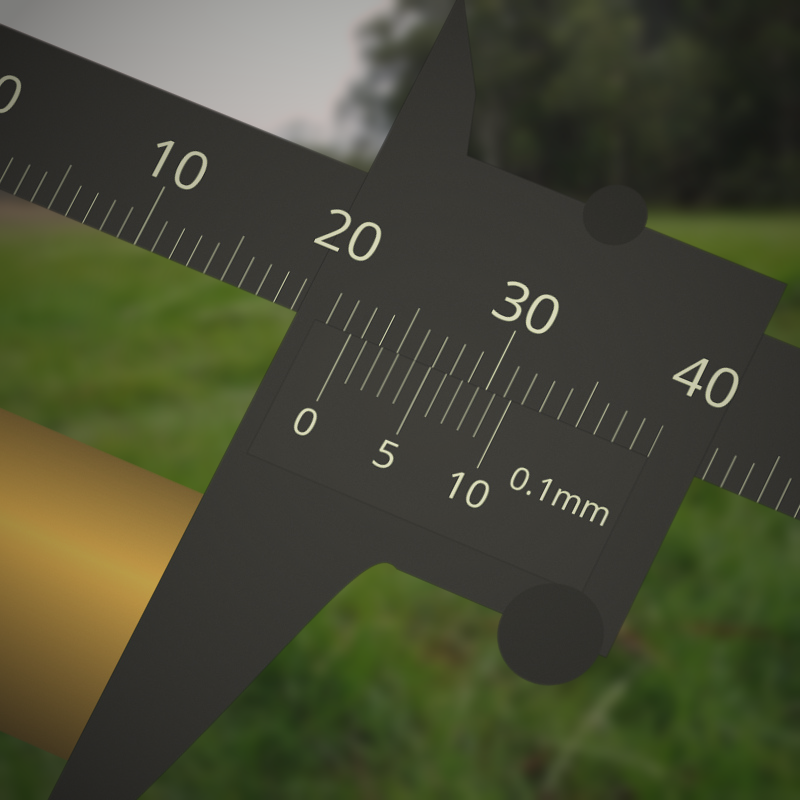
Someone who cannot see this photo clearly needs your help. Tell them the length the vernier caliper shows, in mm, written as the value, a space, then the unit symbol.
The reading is 22.4 mm
